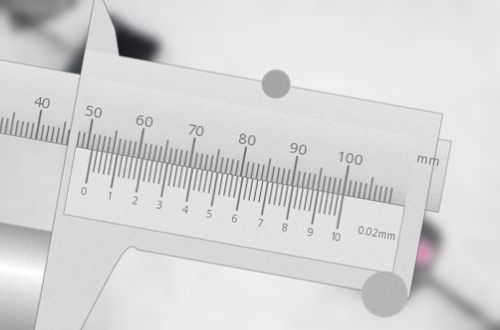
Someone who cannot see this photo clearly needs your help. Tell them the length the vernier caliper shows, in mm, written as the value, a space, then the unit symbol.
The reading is 51.0 mm
